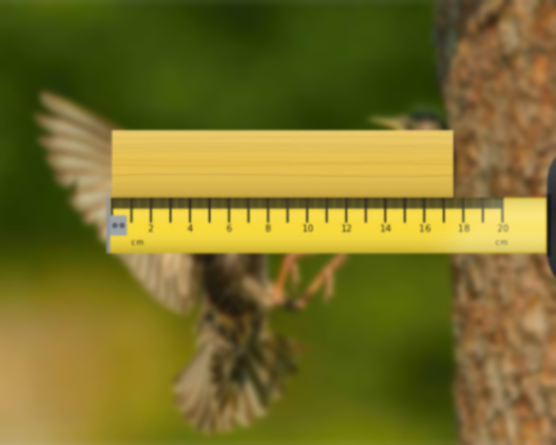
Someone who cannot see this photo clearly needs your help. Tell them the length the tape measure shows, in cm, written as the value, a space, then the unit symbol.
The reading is 17.5 cm
